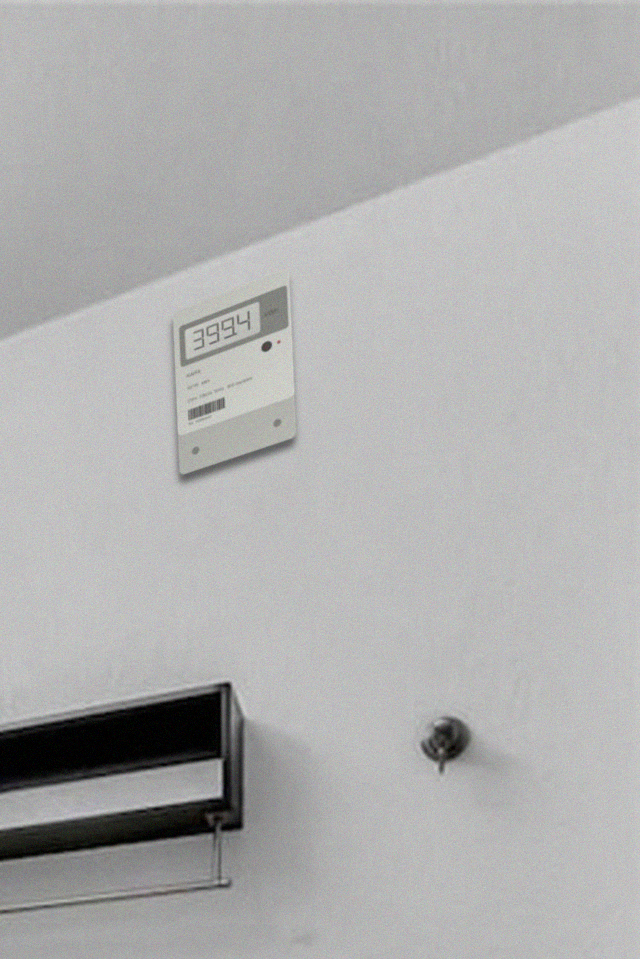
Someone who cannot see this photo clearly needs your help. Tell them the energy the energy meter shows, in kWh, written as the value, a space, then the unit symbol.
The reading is 399.4 kWh
